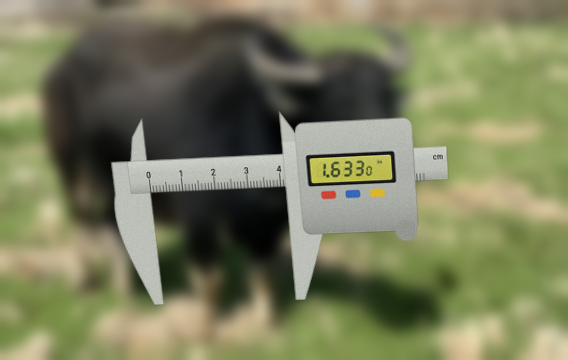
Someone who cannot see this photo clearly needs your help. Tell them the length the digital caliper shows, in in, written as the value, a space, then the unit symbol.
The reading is 1.6330 in
